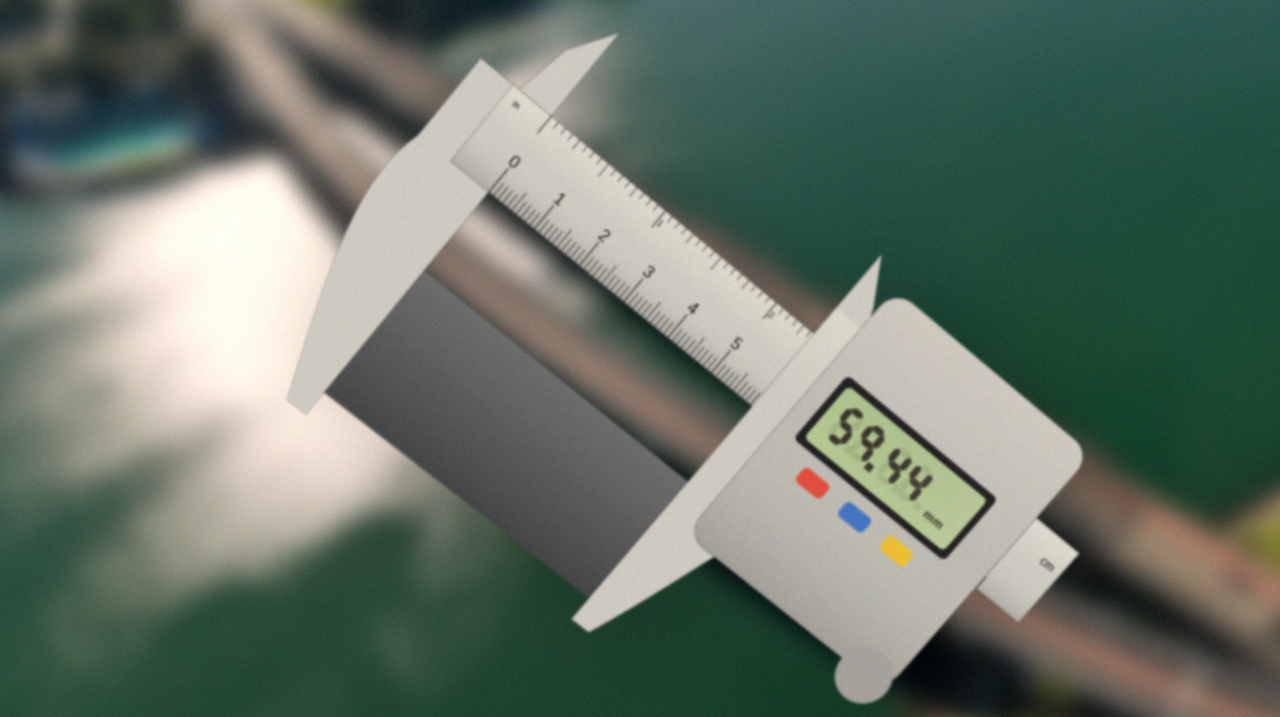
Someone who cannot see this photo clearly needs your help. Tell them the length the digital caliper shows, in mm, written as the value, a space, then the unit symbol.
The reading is 59.44 mm
